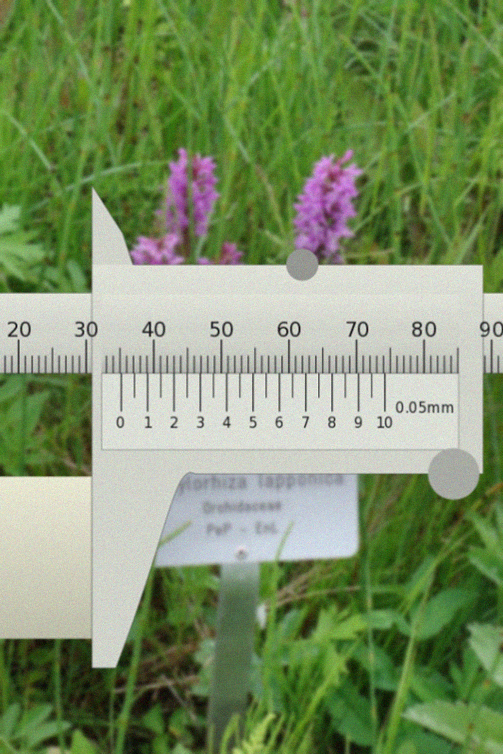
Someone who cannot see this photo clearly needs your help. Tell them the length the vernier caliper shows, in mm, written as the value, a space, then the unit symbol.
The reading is 35.2 mm
